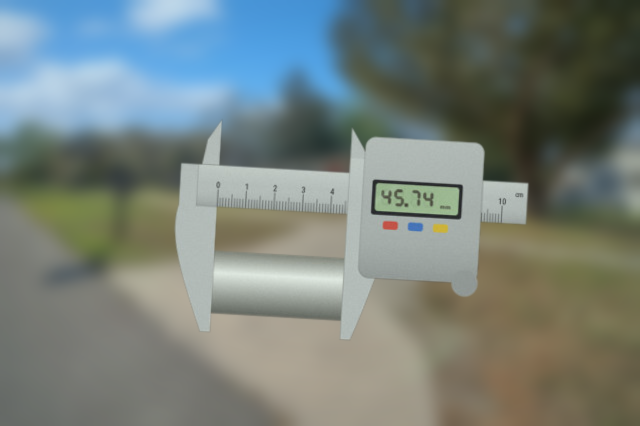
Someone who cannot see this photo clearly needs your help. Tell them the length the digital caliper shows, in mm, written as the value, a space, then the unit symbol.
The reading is 45.74 mm
